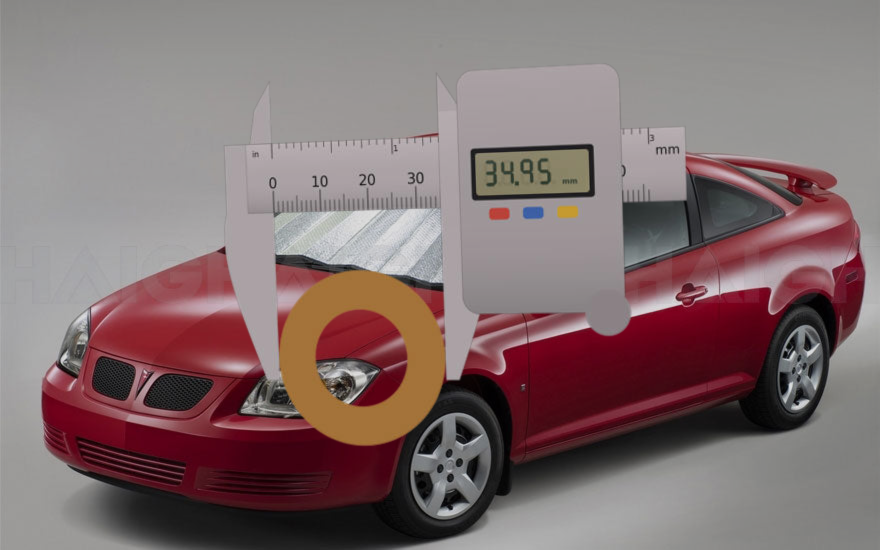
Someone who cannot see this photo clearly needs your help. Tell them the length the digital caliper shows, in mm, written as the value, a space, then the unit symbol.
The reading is 34.95 mm
